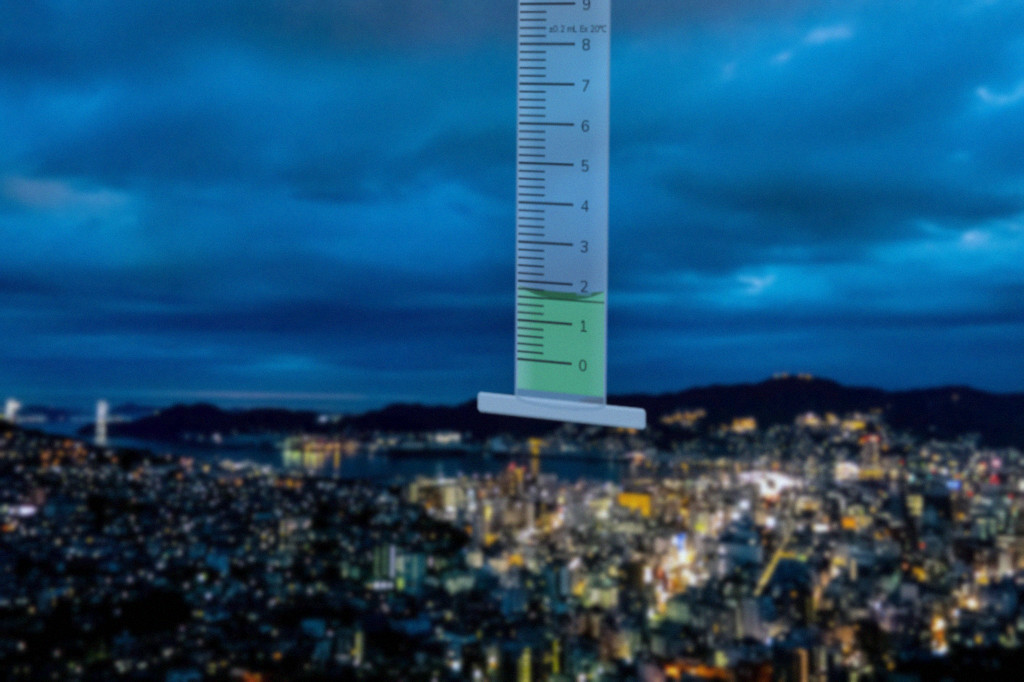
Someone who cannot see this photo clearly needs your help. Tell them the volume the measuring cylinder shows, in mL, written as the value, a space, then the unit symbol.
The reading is 1.6 mL
